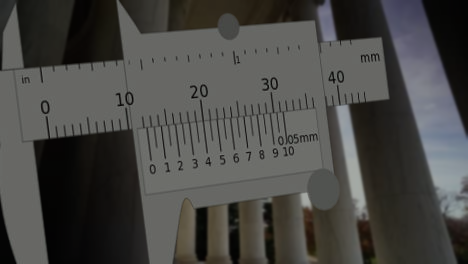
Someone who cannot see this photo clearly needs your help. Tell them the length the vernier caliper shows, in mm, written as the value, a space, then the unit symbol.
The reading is 12.4 mm
